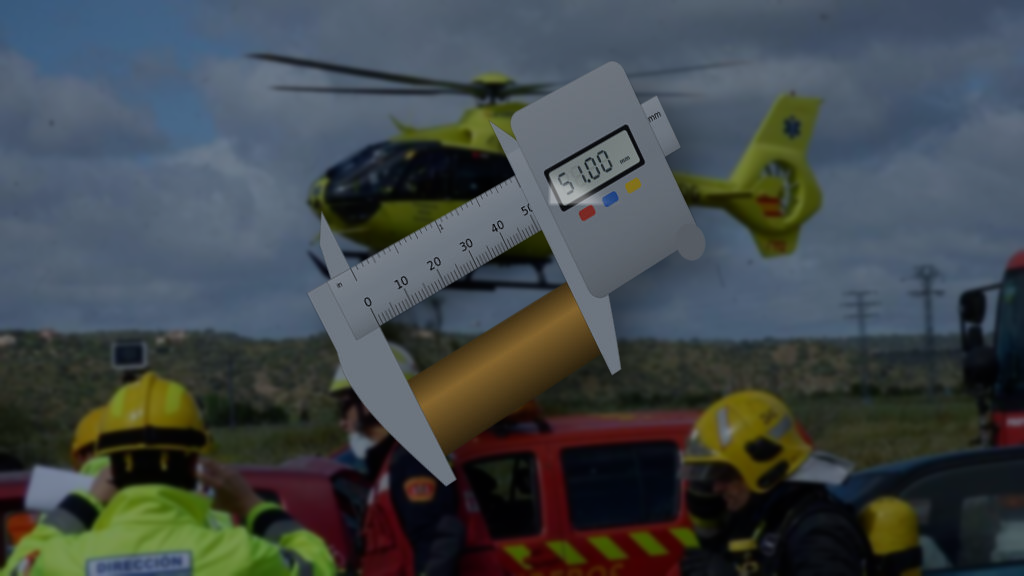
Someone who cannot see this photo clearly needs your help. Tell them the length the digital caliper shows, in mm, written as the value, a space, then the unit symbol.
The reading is 51.00 mm
